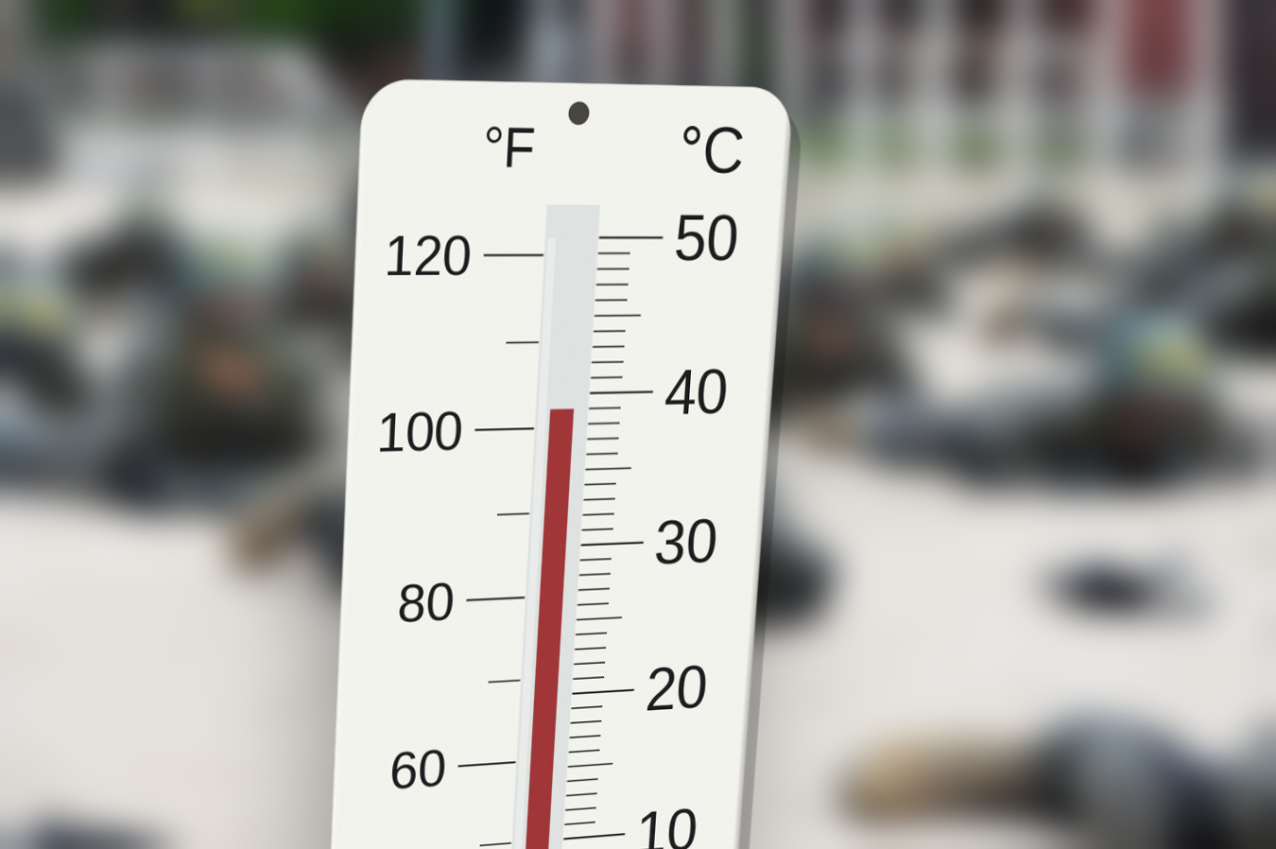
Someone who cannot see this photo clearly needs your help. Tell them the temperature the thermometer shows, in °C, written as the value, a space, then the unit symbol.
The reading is 39 °C
